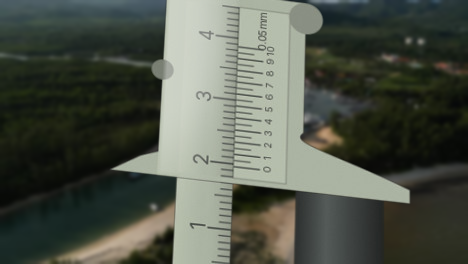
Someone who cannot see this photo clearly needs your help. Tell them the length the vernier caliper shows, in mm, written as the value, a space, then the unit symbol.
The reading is 19.6 mm
